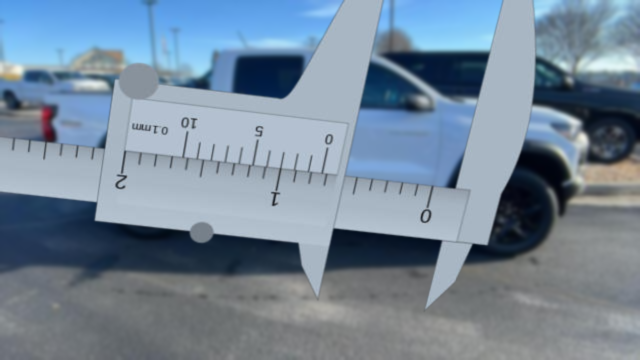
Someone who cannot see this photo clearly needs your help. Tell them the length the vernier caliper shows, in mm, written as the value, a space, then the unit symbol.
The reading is 7.3 mm
